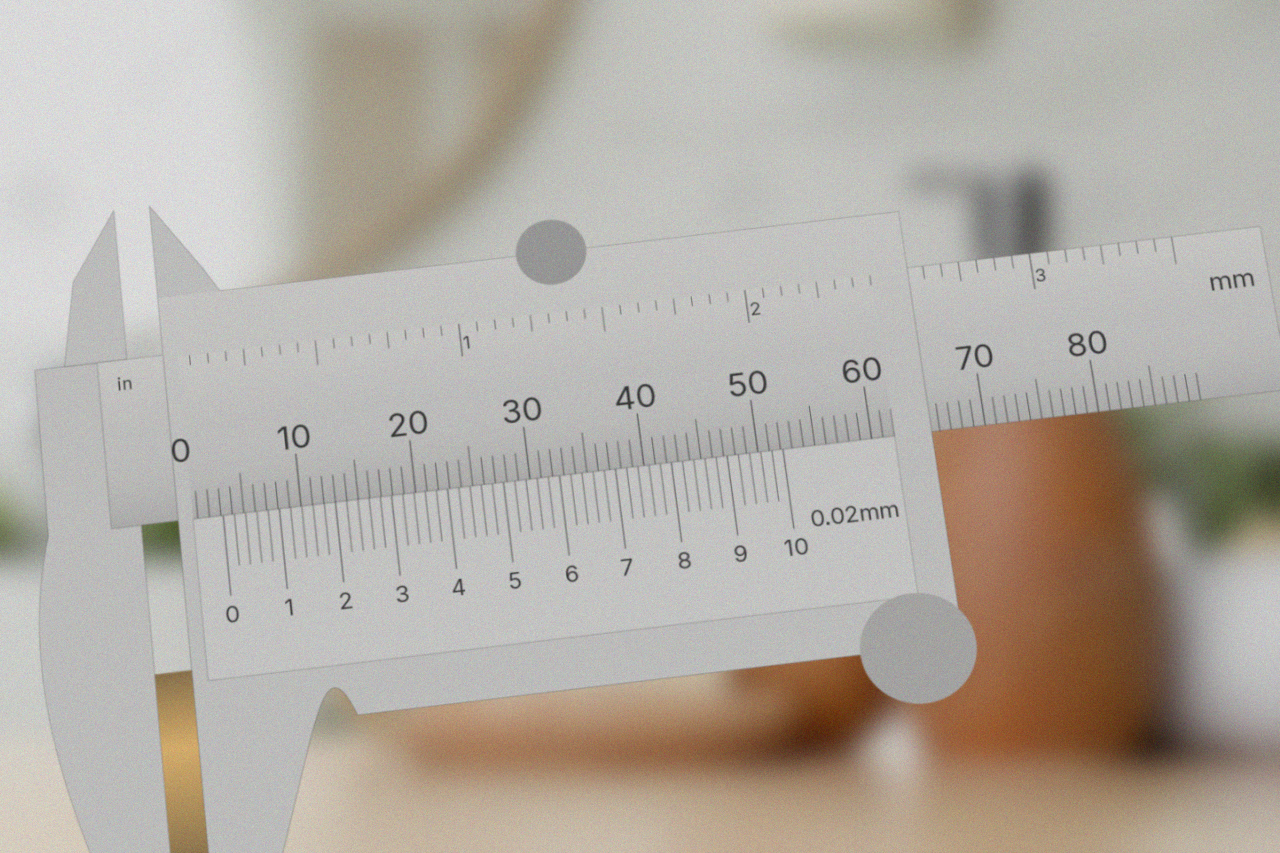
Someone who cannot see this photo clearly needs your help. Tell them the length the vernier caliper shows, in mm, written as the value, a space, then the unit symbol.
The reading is 3.2 mm
